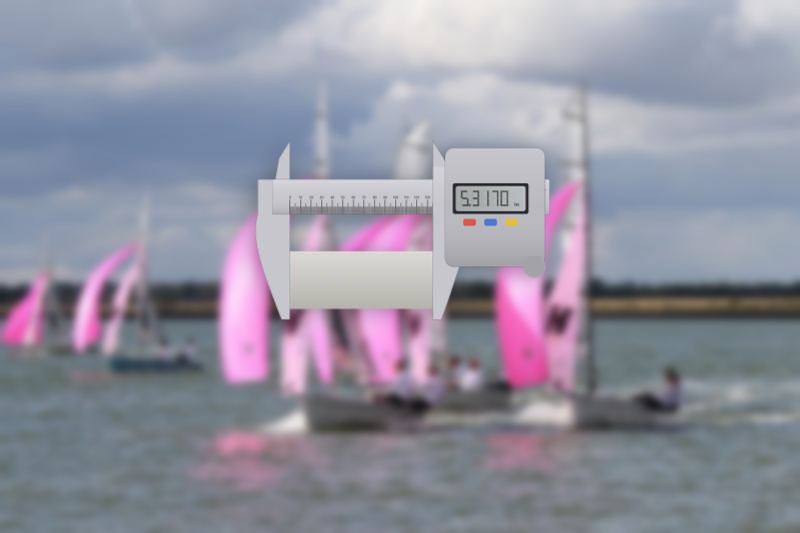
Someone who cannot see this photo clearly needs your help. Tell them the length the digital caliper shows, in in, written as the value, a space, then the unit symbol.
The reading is 5.3170 in
